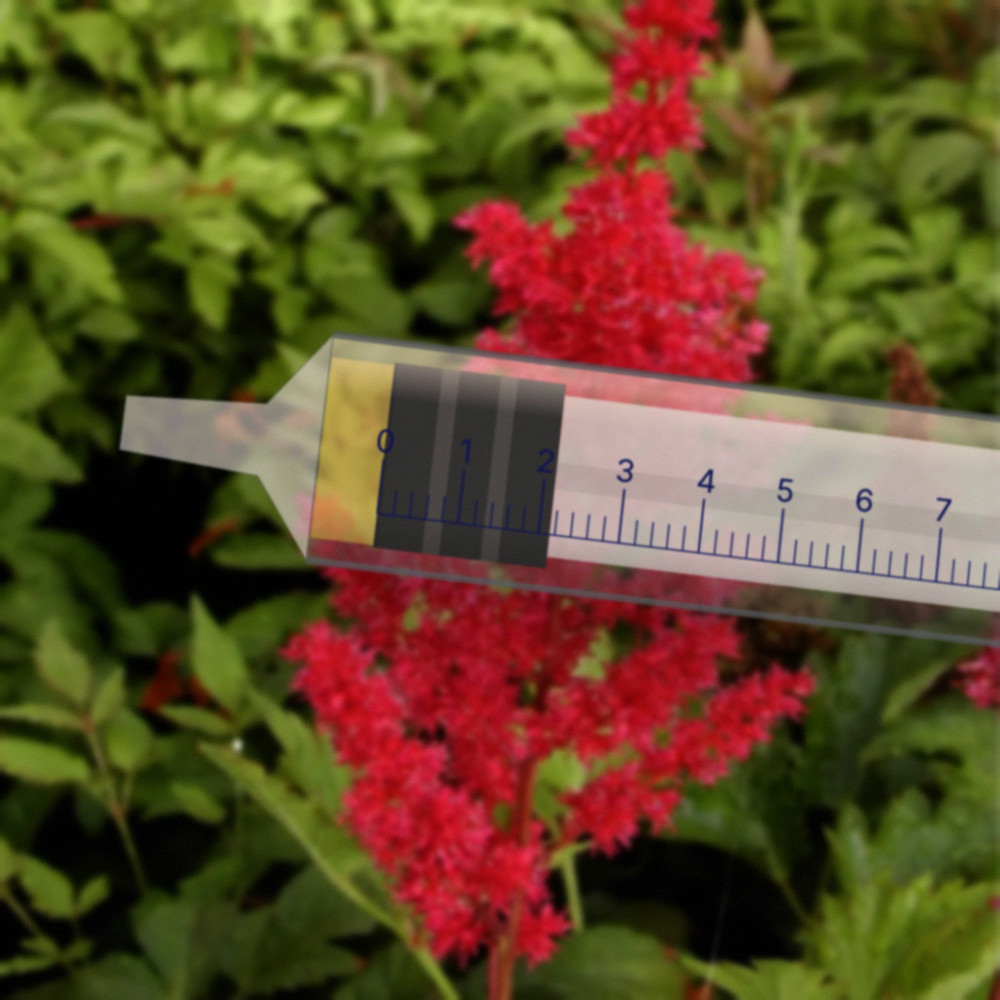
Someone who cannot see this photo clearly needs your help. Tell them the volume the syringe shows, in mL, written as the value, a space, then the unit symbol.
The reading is 0 mL
